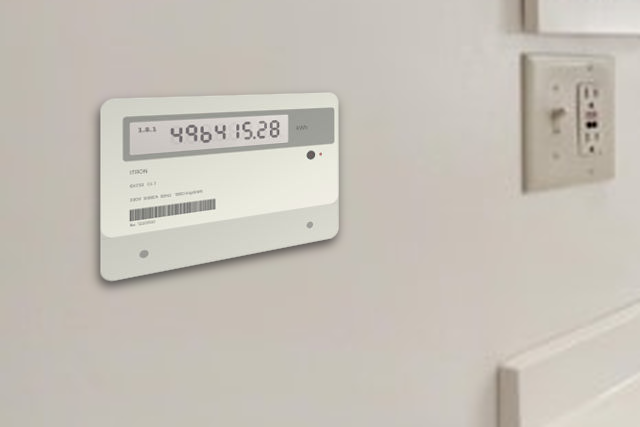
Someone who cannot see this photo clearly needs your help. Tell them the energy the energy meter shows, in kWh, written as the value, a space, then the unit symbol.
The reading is 496415.28 kWh
